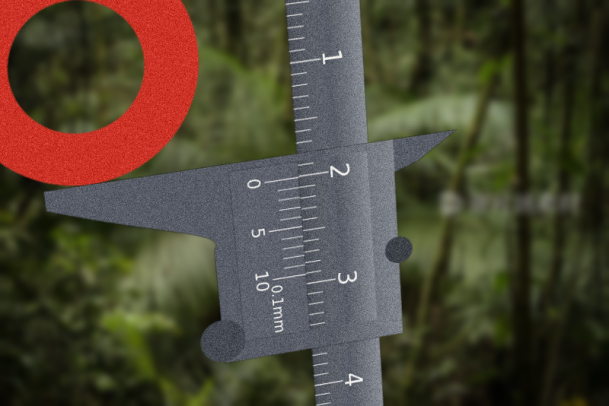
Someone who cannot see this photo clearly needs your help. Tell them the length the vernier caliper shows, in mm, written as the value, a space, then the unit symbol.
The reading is 20.1 mm
